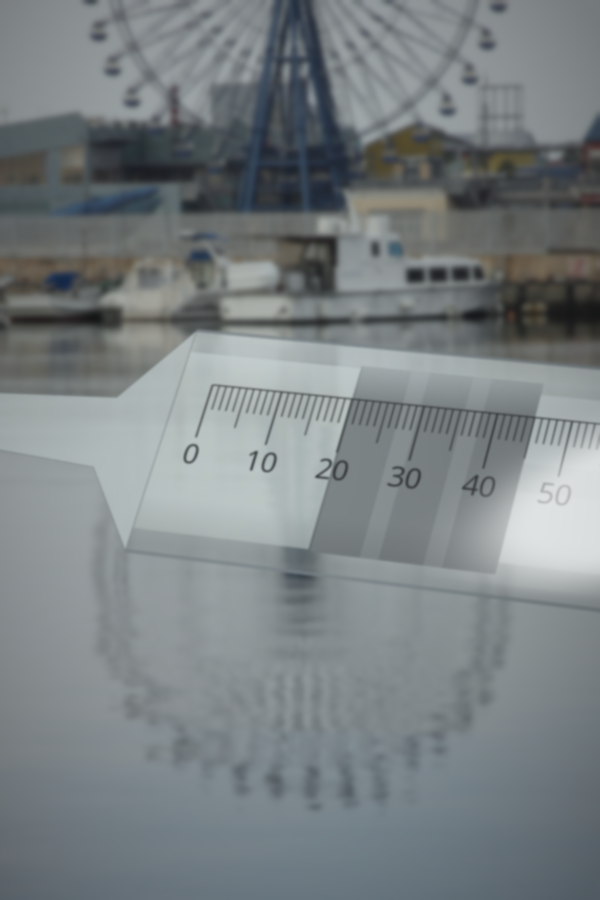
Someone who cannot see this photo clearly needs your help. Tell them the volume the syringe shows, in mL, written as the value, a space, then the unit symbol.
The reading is 20 mL
